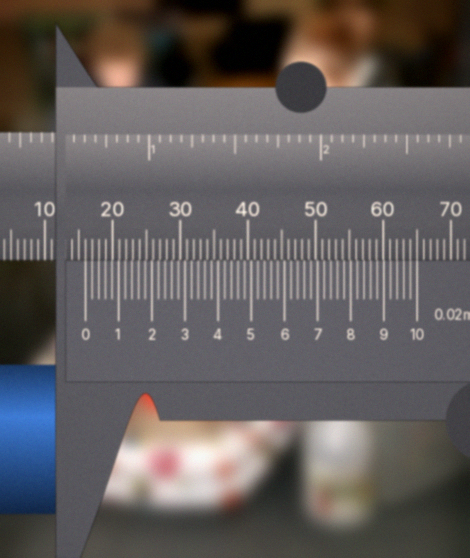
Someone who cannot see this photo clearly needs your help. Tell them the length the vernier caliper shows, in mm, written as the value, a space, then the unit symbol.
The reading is 16.0 mm
